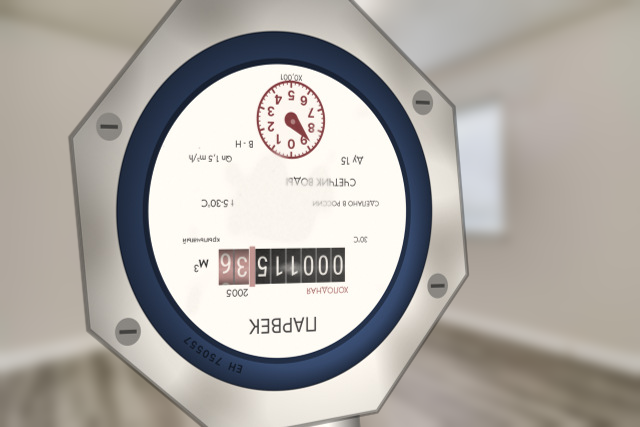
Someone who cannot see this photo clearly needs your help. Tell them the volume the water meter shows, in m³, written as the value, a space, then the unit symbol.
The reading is 115.358 m³
